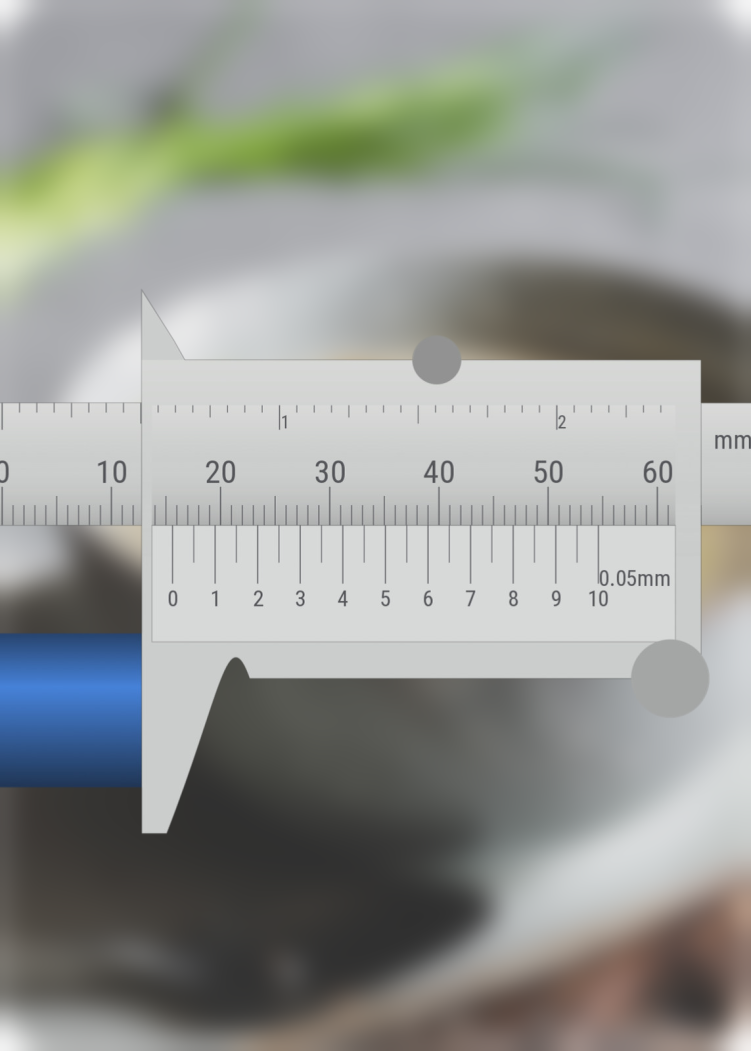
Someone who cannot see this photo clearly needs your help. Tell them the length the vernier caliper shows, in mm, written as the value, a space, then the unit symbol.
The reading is 15.6 mm
